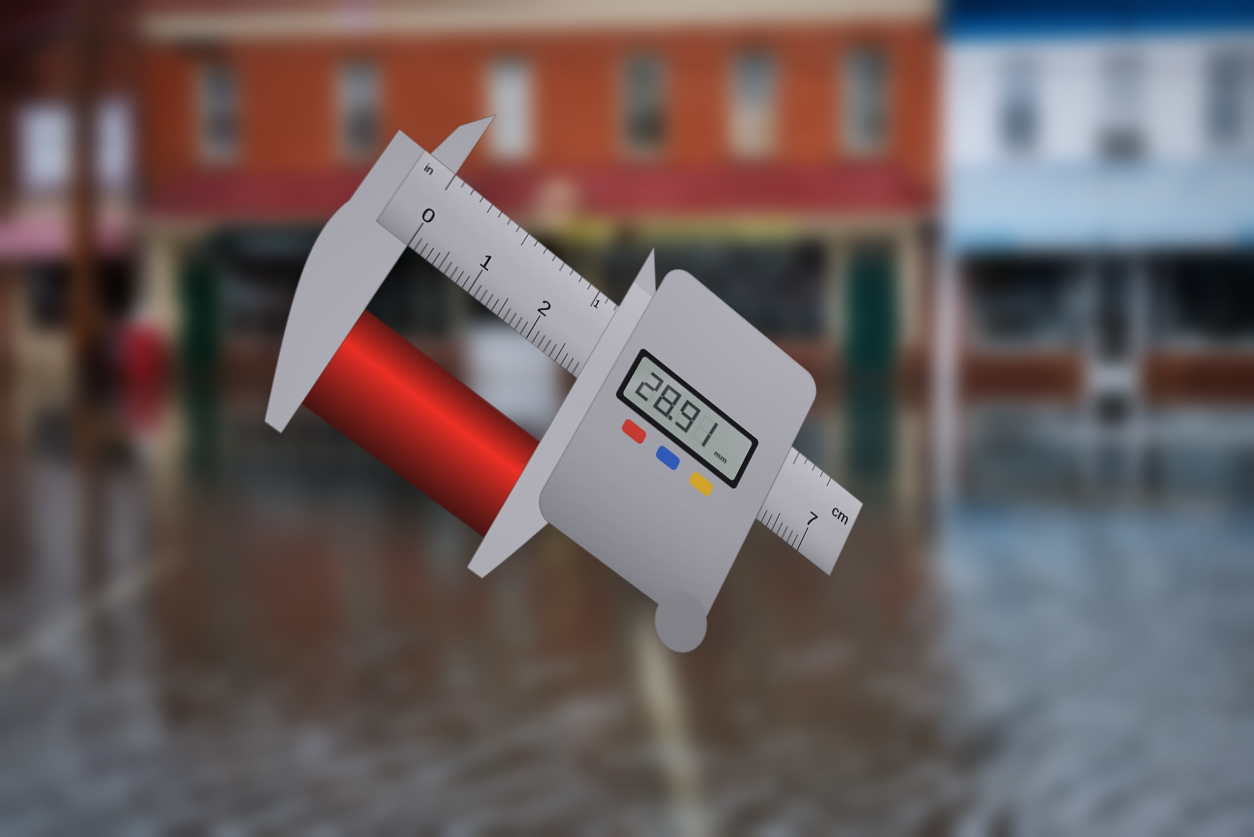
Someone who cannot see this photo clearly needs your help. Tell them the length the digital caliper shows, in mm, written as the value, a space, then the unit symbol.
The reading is 28.91 mm
